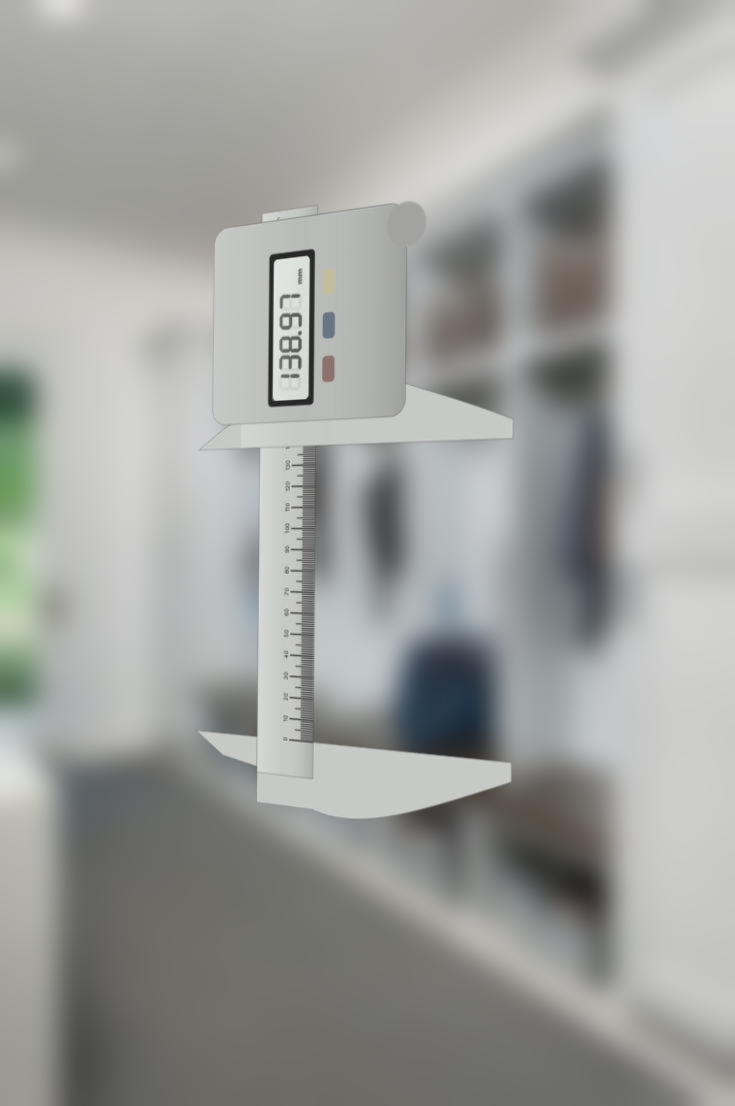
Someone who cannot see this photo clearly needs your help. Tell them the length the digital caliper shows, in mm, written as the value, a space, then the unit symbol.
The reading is 138.97 mm
